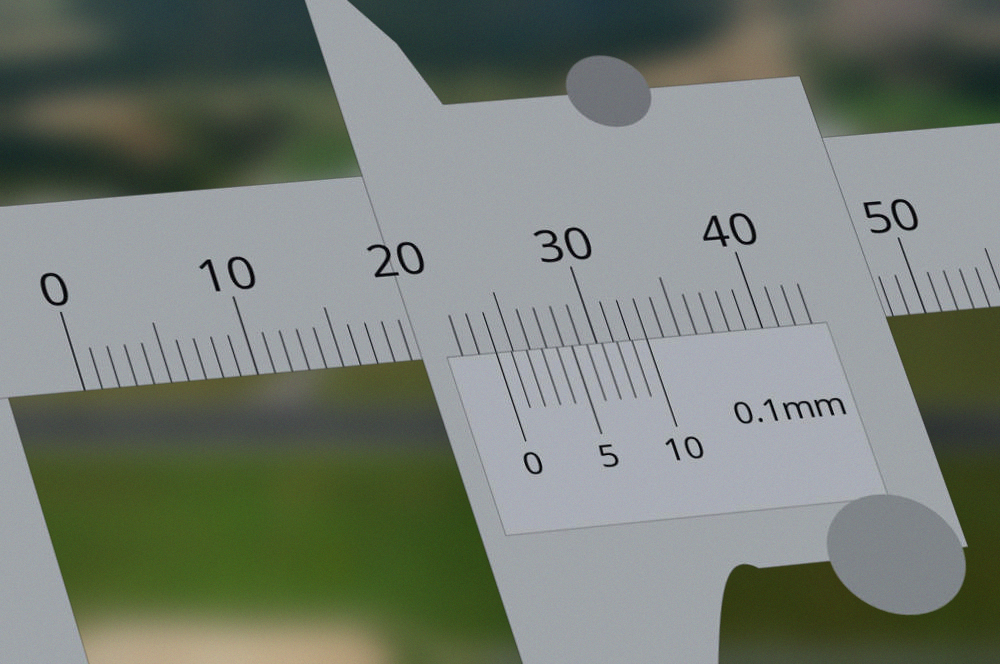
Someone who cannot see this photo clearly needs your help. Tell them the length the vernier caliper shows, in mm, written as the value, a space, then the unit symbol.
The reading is 24.0 mm
